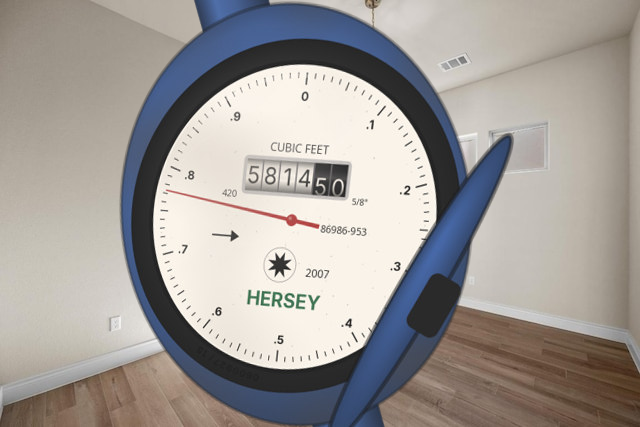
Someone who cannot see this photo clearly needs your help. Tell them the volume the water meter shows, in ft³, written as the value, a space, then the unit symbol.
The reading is 581449.77 ft³
